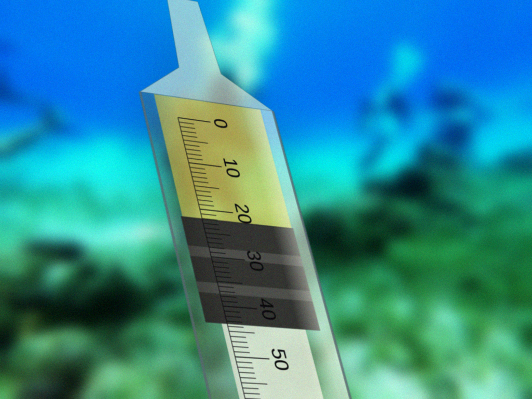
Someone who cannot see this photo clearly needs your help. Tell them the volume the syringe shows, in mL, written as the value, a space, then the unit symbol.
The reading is 22 mL
